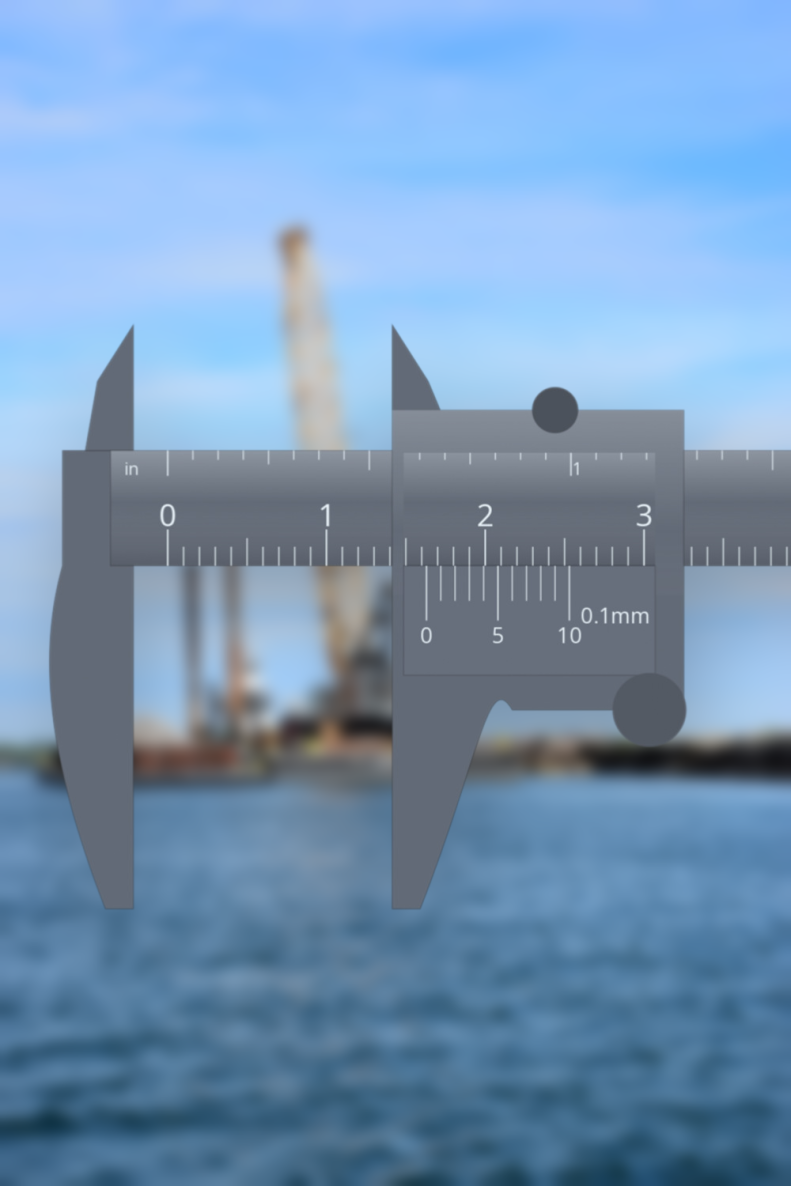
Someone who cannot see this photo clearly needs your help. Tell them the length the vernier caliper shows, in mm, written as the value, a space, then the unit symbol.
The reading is 16.3 mm
